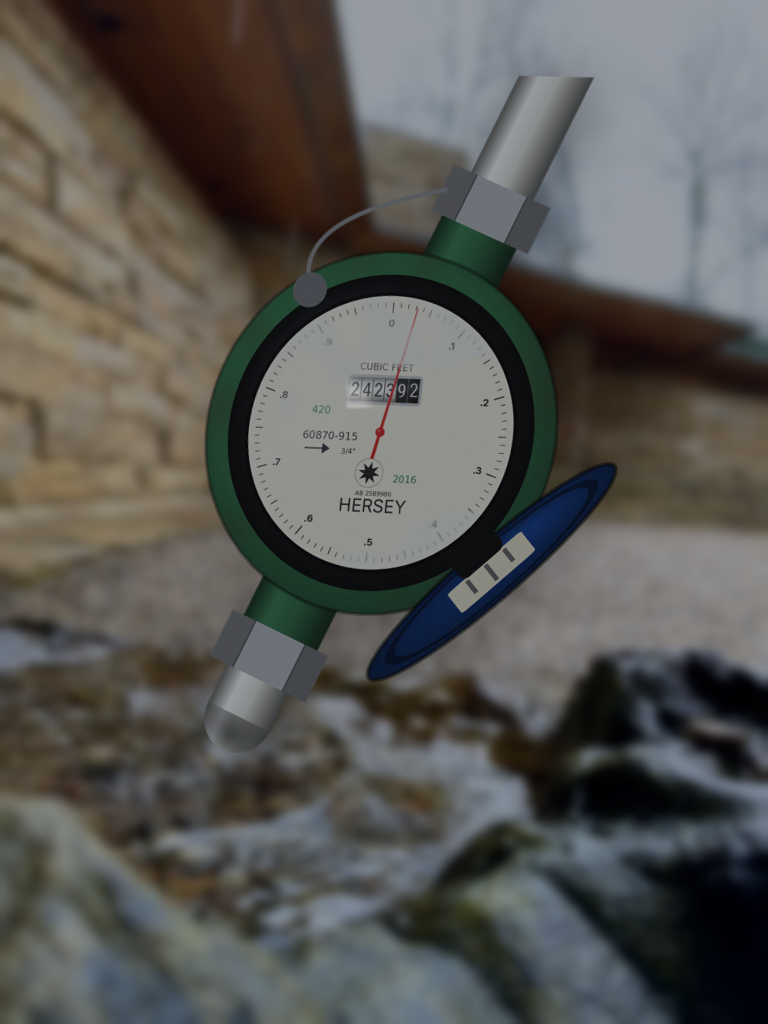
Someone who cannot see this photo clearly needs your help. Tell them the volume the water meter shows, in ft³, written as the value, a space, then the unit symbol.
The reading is 242392.03 ft³
